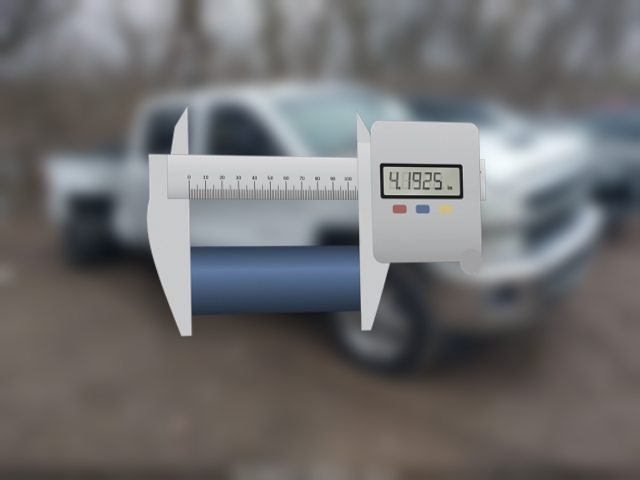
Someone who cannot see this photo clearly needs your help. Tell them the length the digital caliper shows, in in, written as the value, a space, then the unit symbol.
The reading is 4.1925 in
